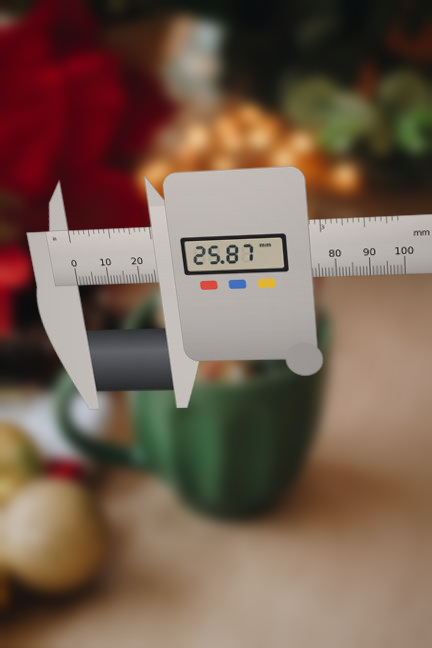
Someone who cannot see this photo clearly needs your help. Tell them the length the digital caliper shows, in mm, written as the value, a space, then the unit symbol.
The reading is 25.87 mm
